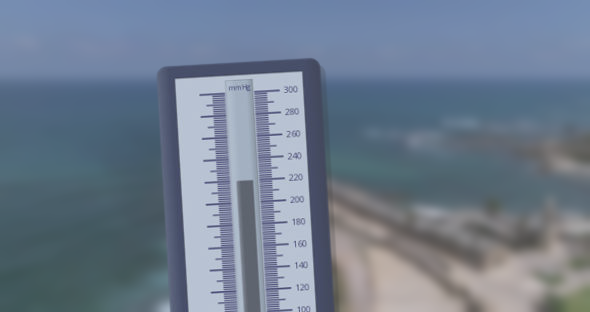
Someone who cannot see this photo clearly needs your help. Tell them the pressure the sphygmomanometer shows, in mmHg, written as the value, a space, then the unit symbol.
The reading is 220 mmHg
